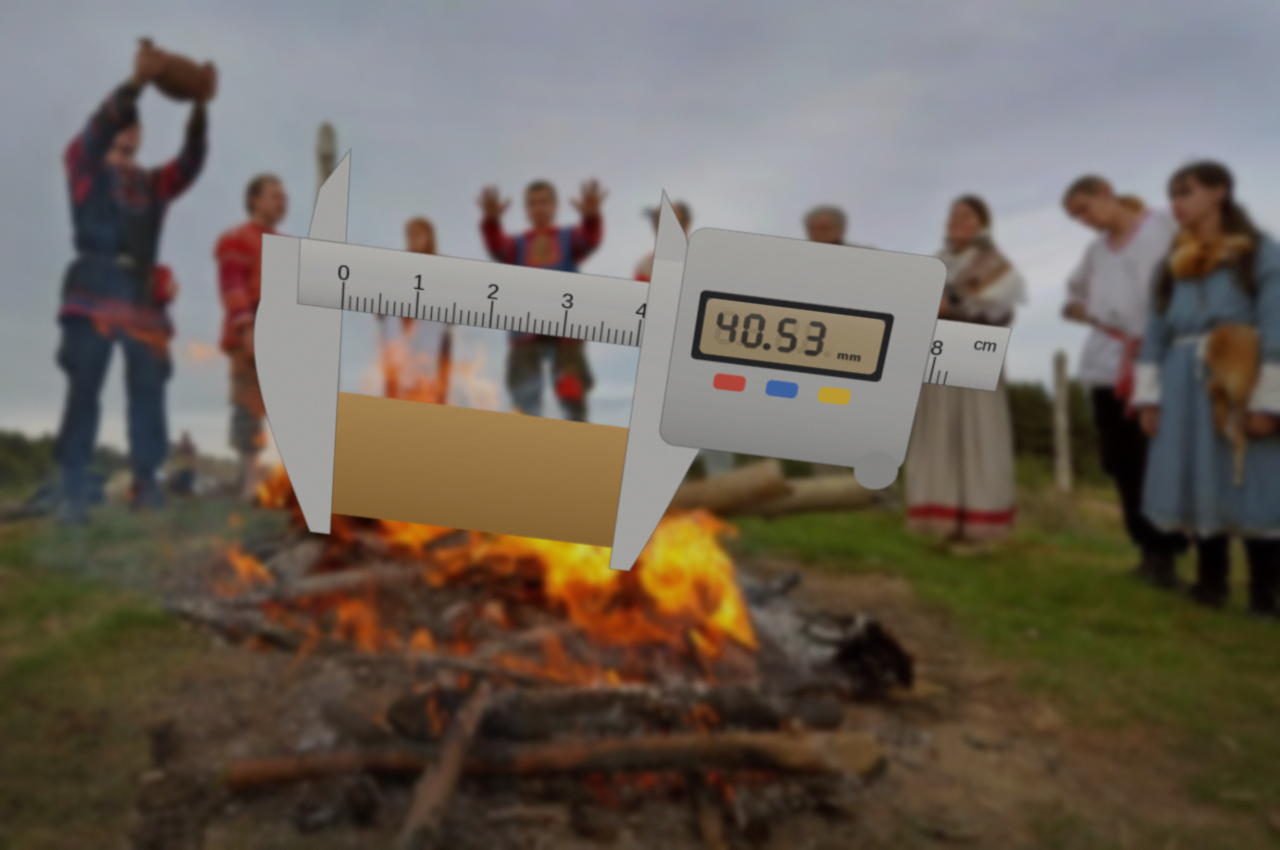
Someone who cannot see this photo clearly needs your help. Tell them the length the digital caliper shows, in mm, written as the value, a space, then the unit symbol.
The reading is 40.53 mm
